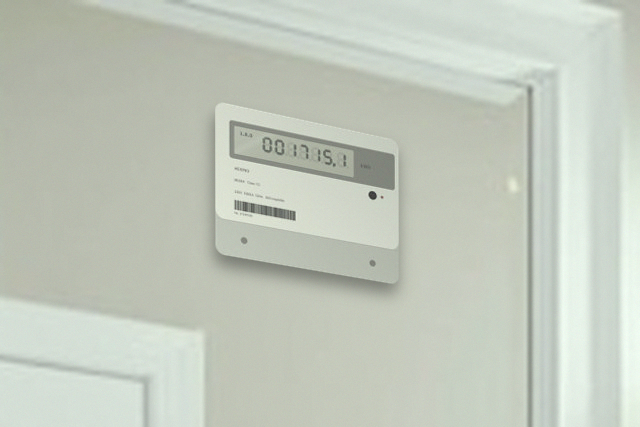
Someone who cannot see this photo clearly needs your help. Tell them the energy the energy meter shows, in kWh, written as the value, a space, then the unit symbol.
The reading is 1715.1 kWh
